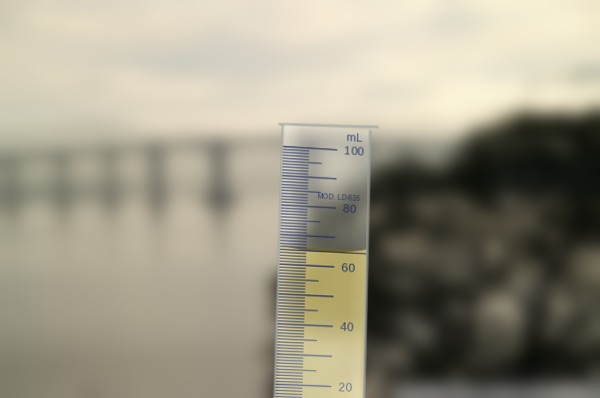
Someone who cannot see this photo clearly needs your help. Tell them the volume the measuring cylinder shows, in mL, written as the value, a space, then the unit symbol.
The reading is 65 mL
